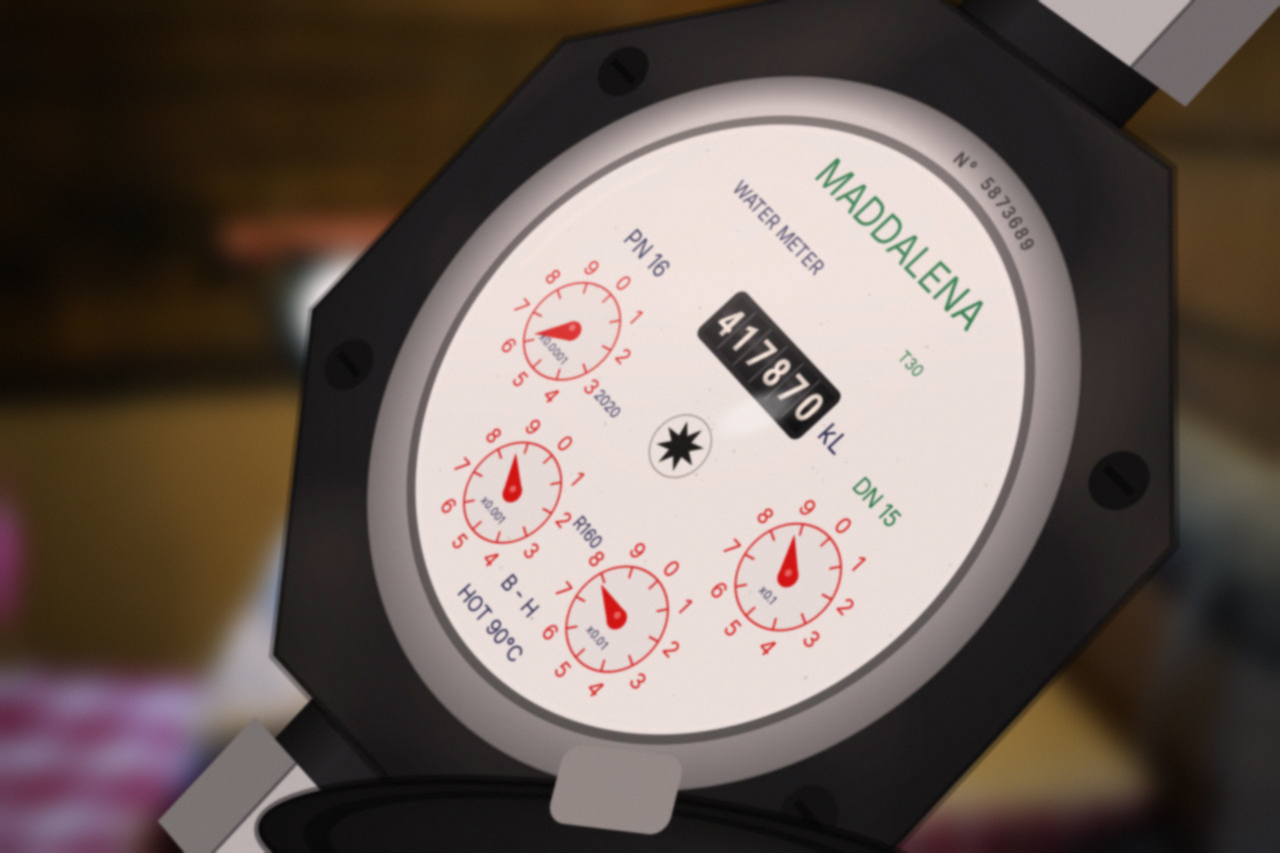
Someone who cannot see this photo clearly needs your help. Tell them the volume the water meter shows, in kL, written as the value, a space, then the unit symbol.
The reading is 417870.8786 kL
